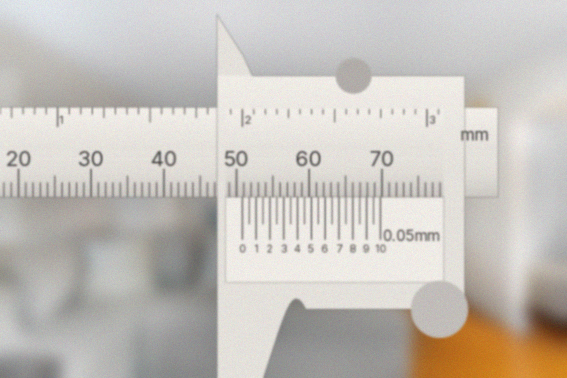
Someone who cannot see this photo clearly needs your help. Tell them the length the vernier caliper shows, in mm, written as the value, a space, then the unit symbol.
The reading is 50.8 mm
